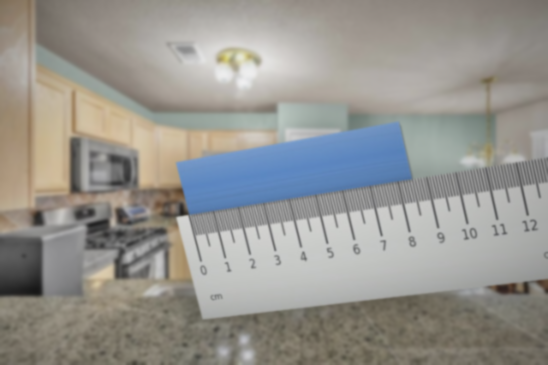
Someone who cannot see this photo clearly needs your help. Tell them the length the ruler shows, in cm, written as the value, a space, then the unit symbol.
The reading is 8.5 cm
